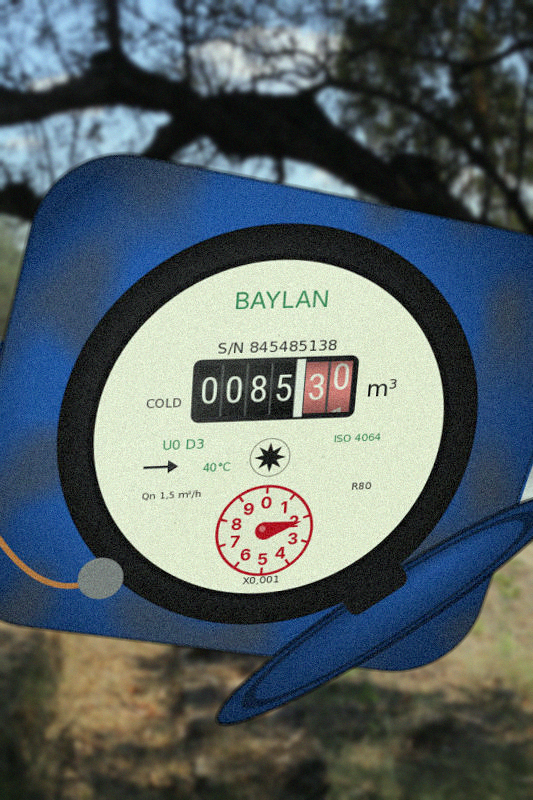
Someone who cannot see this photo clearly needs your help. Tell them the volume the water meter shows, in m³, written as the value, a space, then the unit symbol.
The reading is 85.302 m³
